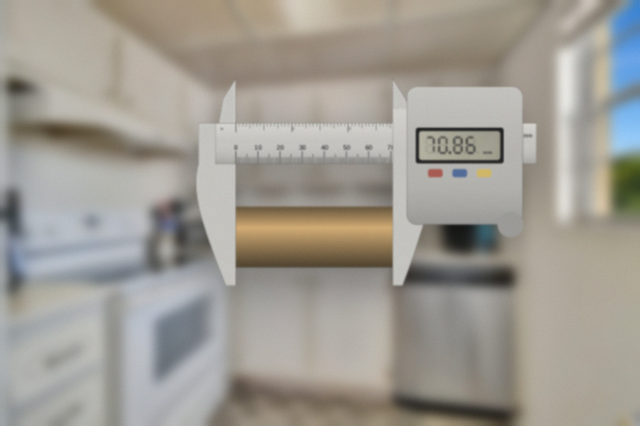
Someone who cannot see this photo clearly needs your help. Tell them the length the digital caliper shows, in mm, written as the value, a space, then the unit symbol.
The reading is 70.86 mm
